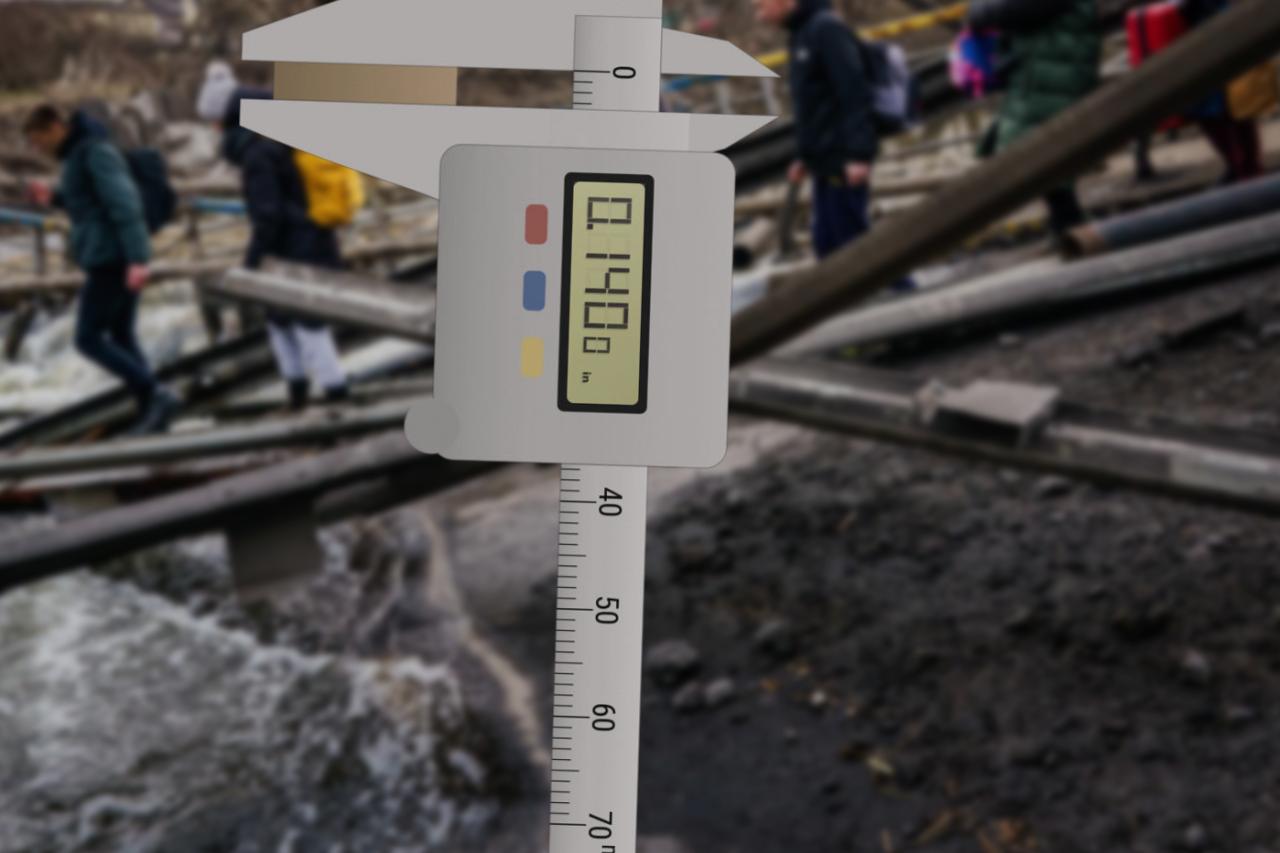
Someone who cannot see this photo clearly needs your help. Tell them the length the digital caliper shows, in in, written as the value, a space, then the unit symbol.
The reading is 0.1400 in
